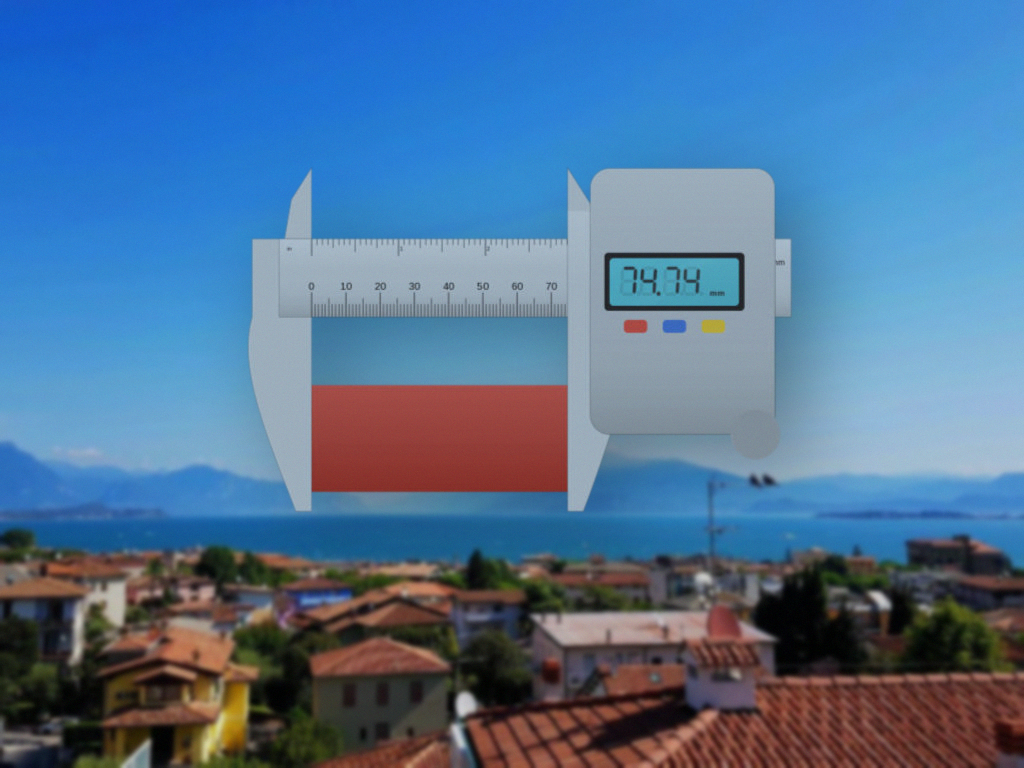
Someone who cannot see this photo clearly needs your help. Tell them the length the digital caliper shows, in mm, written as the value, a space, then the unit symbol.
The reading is 74.74 mm
